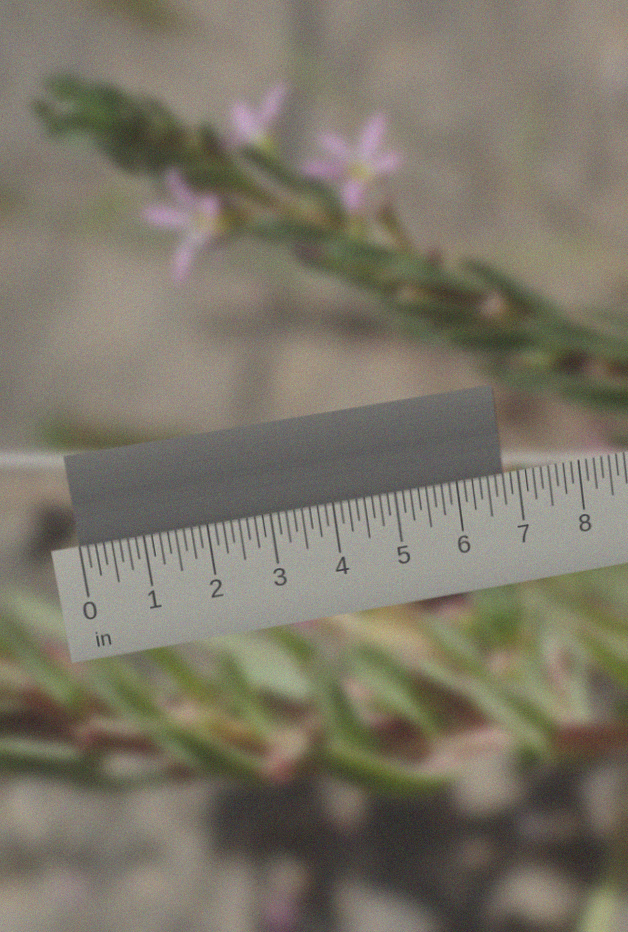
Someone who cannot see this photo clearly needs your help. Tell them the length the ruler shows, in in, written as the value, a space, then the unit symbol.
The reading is 6.75 in
